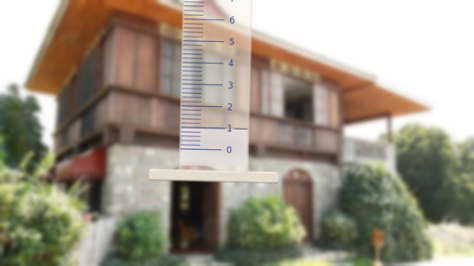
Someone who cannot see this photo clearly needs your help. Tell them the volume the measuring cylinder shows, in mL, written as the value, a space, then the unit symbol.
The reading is 1 mL
